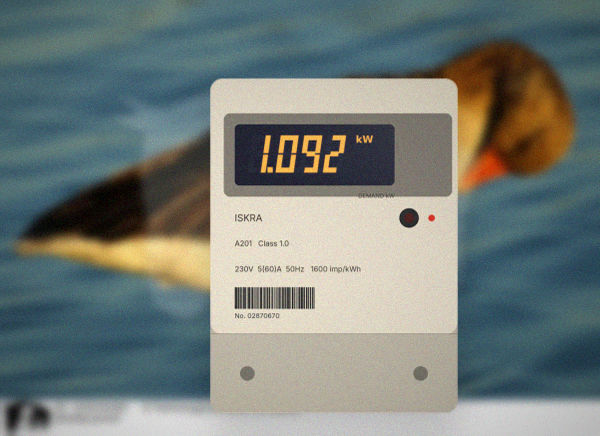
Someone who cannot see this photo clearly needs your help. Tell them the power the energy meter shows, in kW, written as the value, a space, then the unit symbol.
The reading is 1.092 kW
